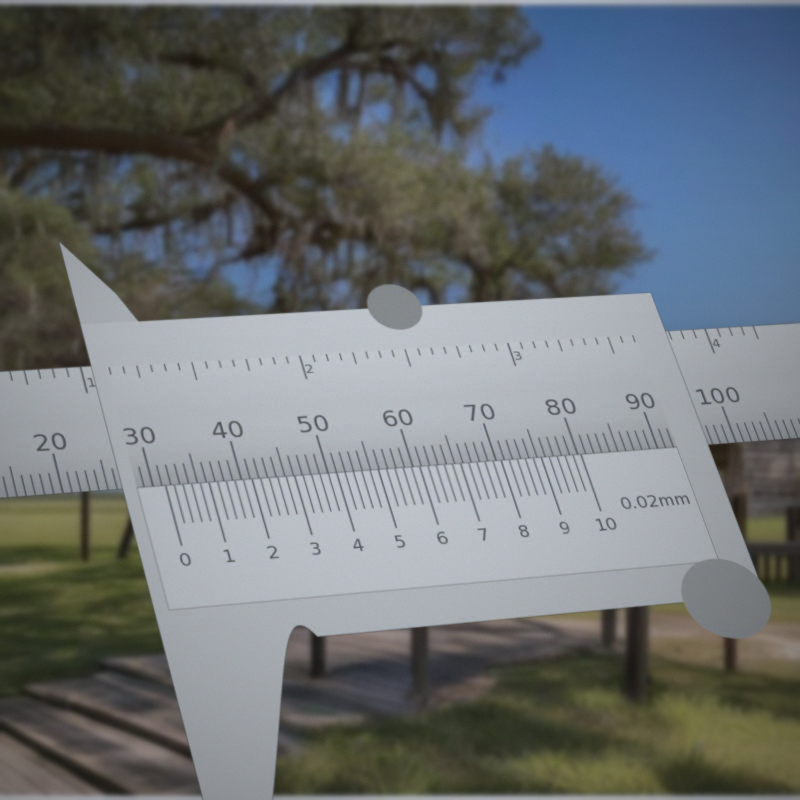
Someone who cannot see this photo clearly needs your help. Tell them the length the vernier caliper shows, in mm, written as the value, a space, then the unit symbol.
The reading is 31.4 mm
